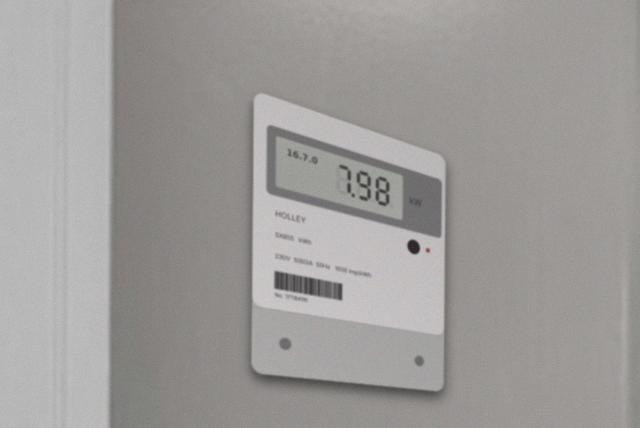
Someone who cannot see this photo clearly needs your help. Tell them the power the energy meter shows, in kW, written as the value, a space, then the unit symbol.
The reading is 7.98 kW
